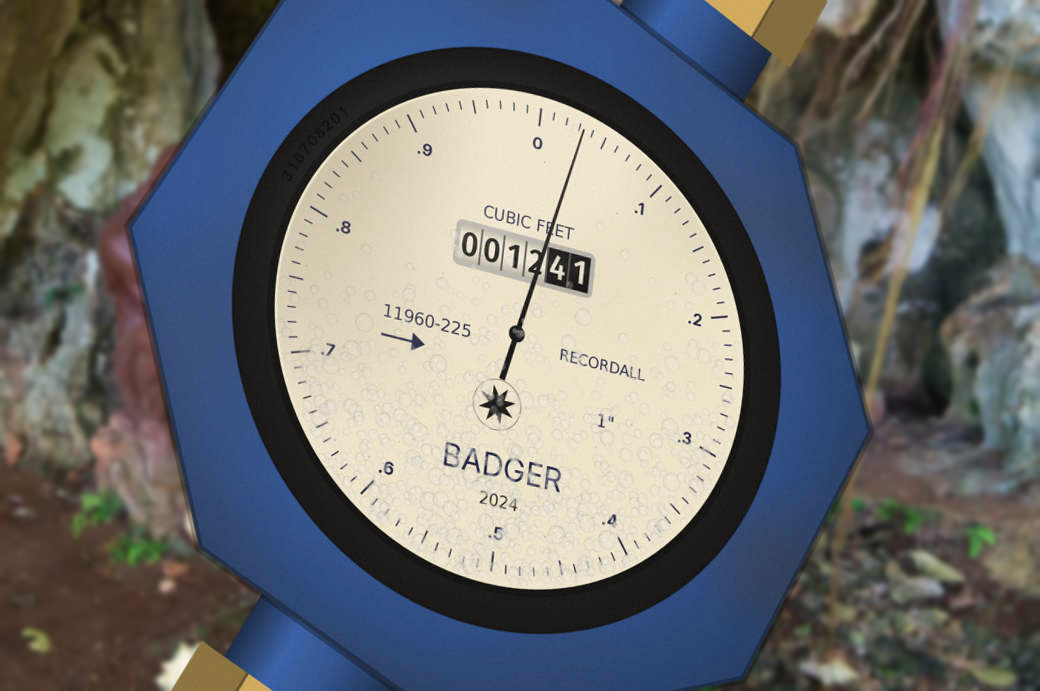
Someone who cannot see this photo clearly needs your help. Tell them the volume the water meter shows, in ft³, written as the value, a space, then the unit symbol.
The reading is 1241.03 ft³
